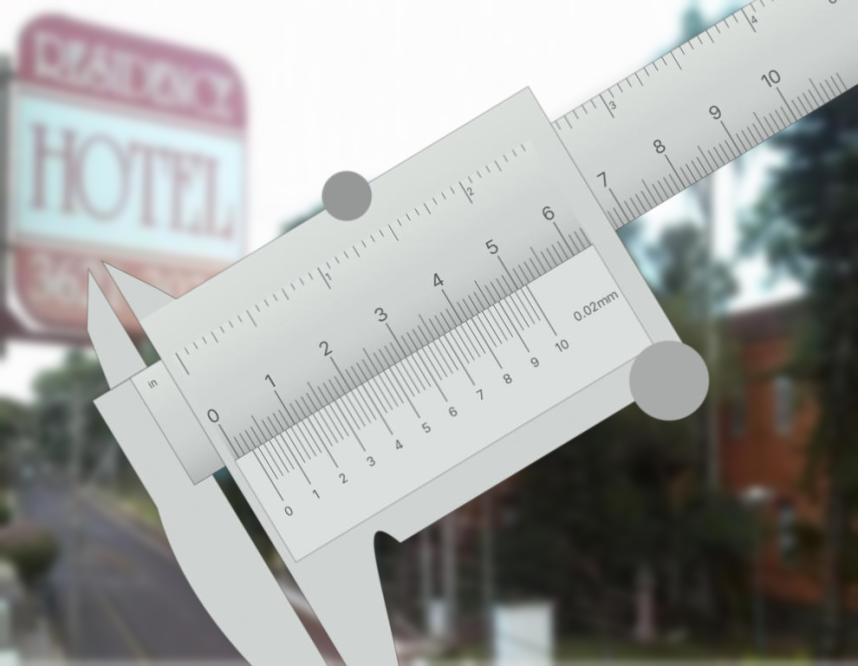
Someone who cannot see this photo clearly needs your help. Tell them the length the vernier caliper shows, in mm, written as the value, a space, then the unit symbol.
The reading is 2.4 mm
